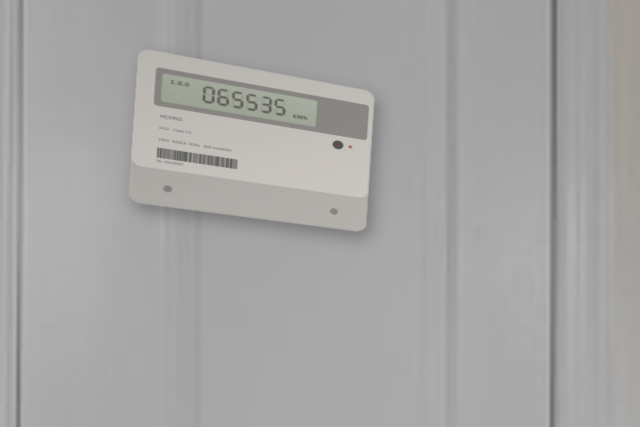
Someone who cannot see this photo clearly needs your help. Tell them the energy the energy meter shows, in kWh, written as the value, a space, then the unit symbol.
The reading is 65535 kWh
